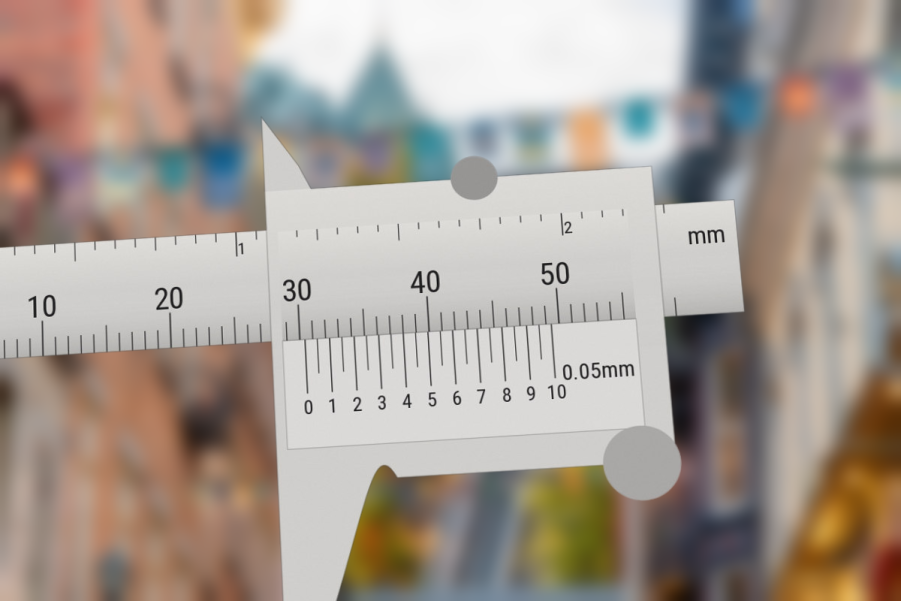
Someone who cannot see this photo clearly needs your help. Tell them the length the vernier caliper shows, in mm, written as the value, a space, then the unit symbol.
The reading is 30.4 mm
